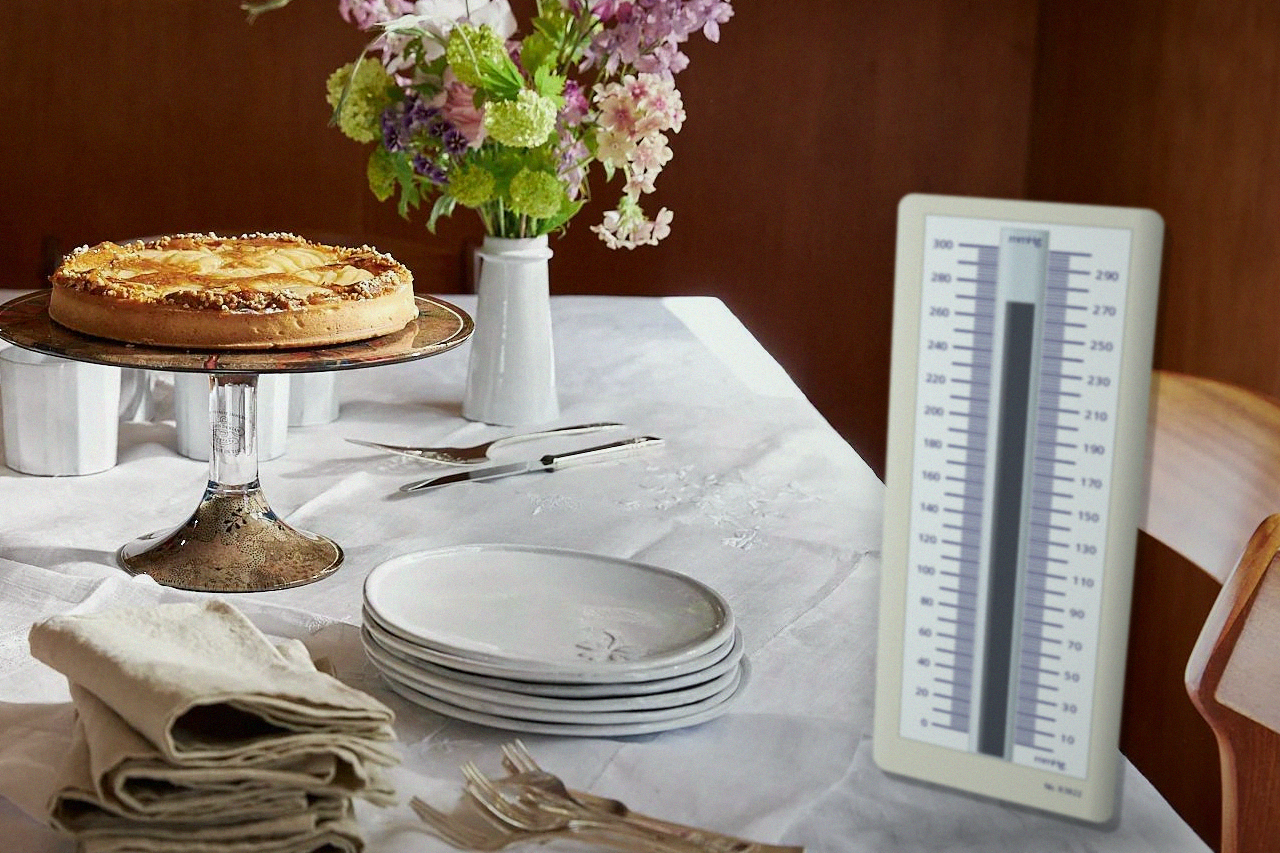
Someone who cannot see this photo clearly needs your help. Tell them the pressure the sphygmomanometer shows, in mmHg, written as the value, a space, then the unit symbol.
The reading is 270 mmHg
